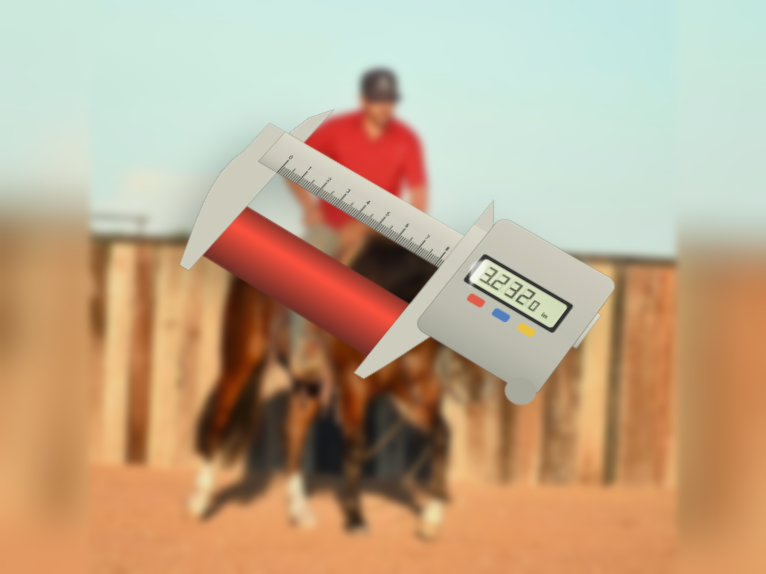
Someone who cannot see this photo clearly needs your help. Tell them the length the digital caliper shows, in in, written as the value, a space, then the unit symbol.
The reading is 3.2320 in
